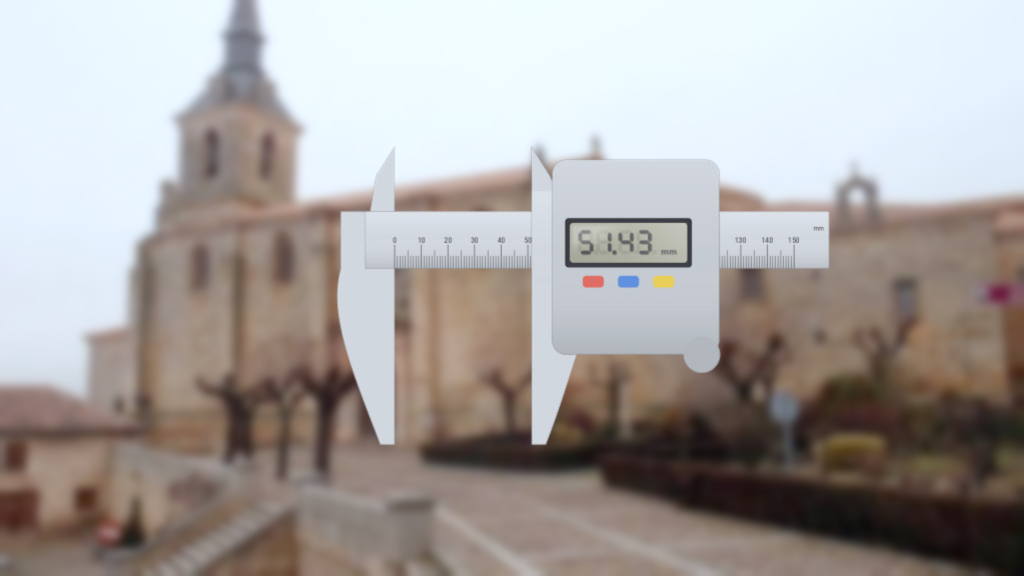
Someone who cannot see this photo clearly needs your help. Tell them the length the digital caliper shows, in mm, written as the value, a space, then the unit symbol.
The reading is 51.43 mm
